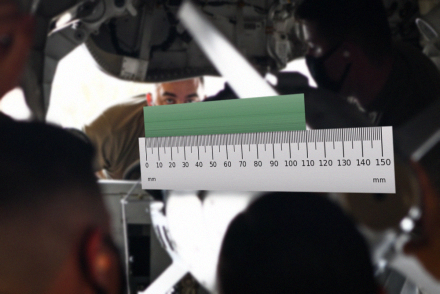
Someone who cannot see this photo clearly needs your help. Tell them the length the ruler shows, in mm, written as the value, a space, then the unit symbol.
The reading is 110 mm
